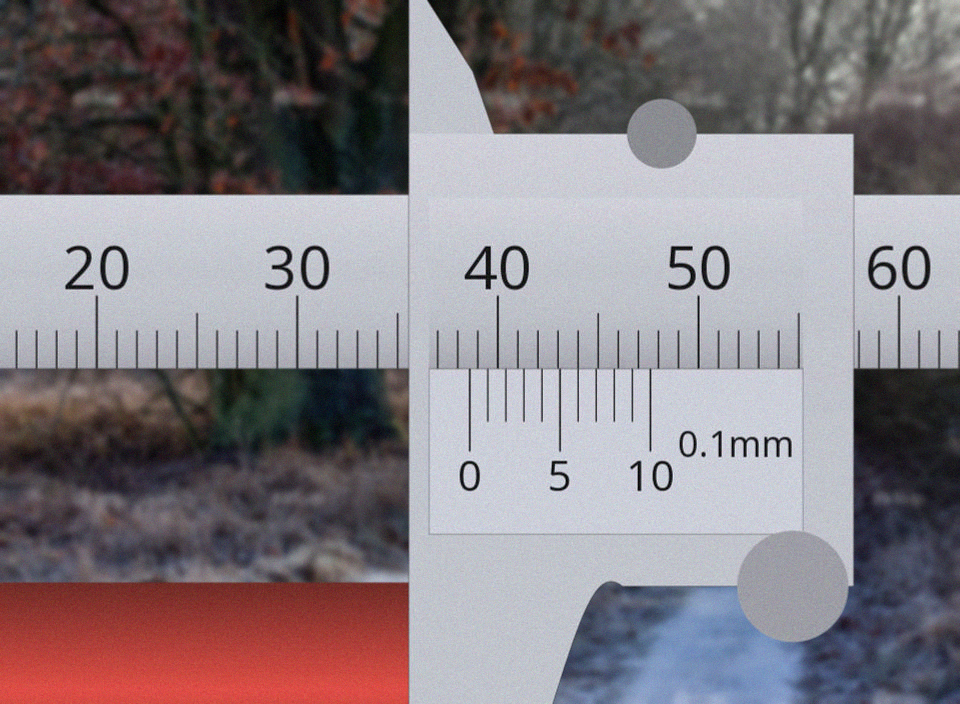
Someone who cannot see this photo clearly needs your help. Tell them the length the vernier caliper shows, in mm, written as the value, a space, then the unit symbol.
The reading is 38.6 mm
